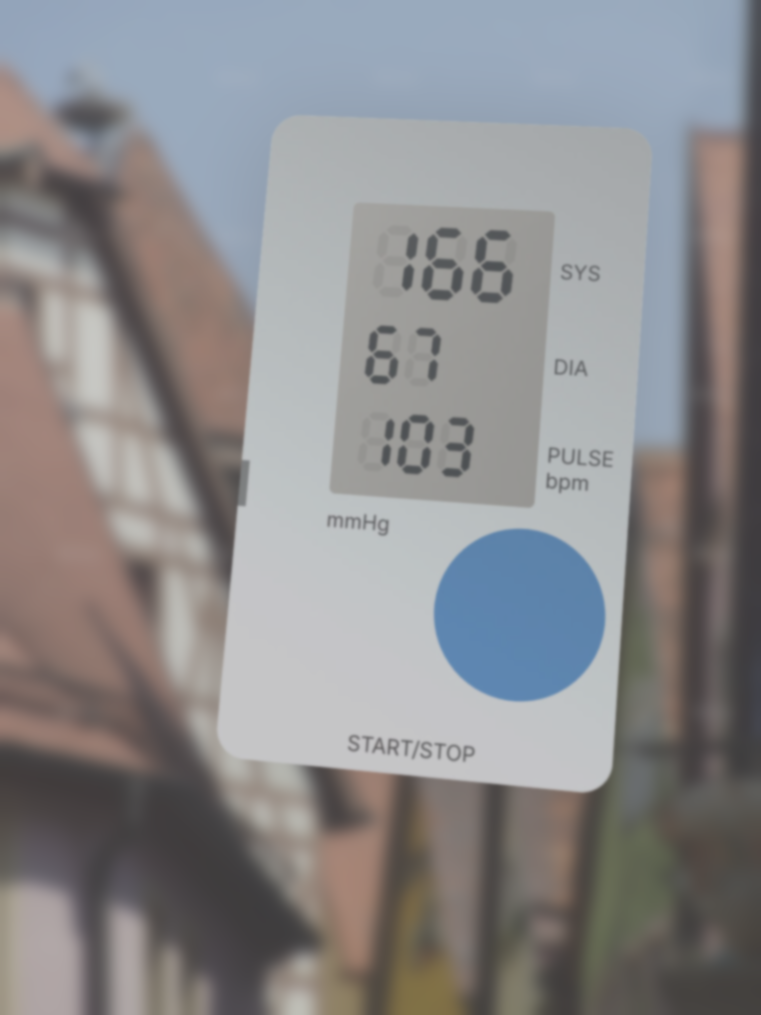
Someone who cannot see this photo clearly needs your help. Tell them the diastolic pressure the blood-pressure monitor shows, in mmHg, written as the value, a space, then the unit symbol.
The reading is 67 mmHg
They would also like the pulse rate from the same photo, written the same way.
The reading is 103 bpm
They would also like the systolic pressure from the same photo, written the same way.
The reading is 166 mmHg
